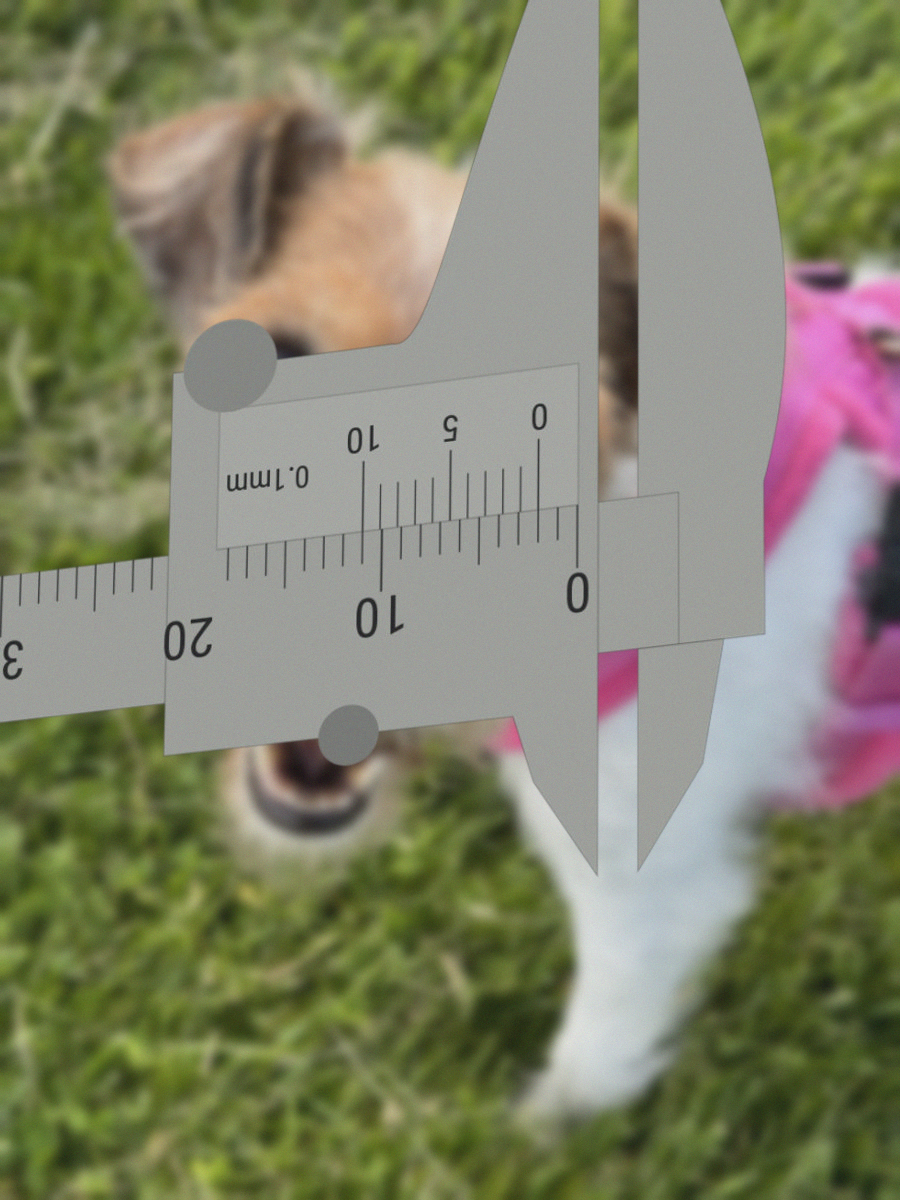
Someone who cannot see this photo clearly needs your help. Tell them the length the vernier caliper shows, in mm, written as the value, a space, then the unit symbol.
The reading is 2.0 mm
